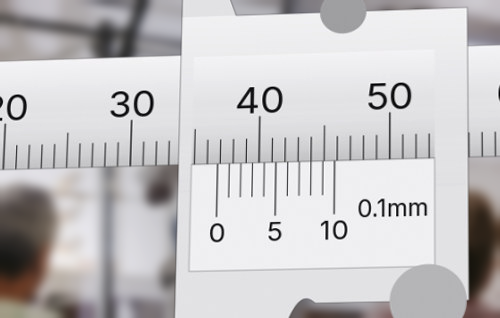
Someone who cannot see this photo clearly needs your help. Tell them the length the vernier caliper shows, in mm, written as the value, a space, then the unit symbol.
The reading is 36.8 mm
